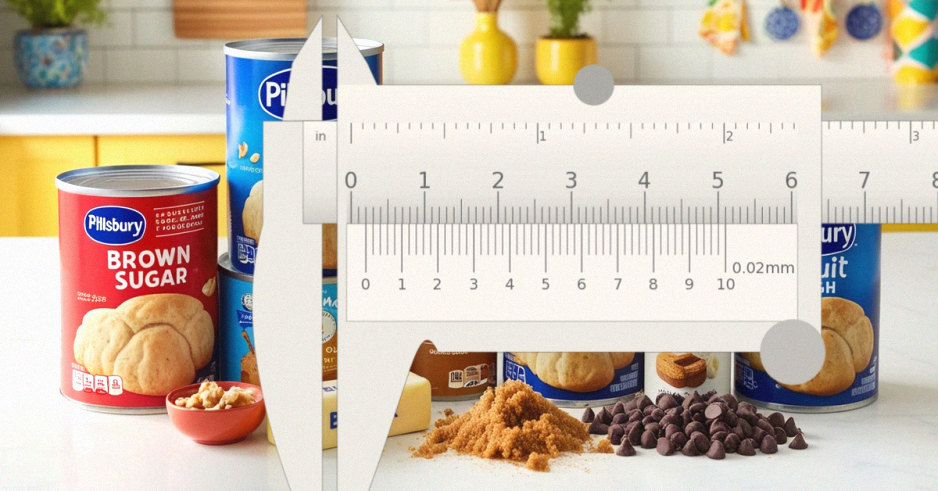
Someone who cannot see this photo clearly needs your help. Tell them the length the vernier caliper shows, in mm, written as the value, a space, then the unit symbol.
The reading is 2.0 mm
